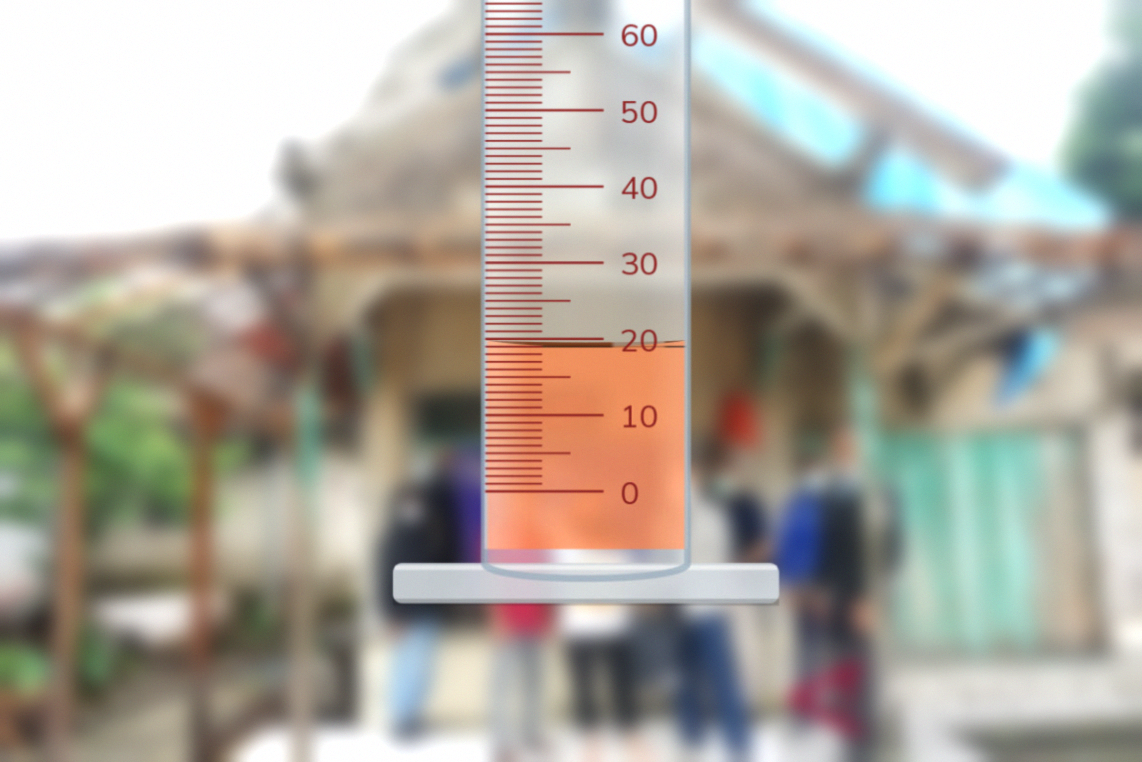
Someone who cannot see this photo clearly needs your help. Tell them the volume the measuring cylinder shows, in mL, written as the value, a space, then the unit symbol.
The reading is 19 mL
